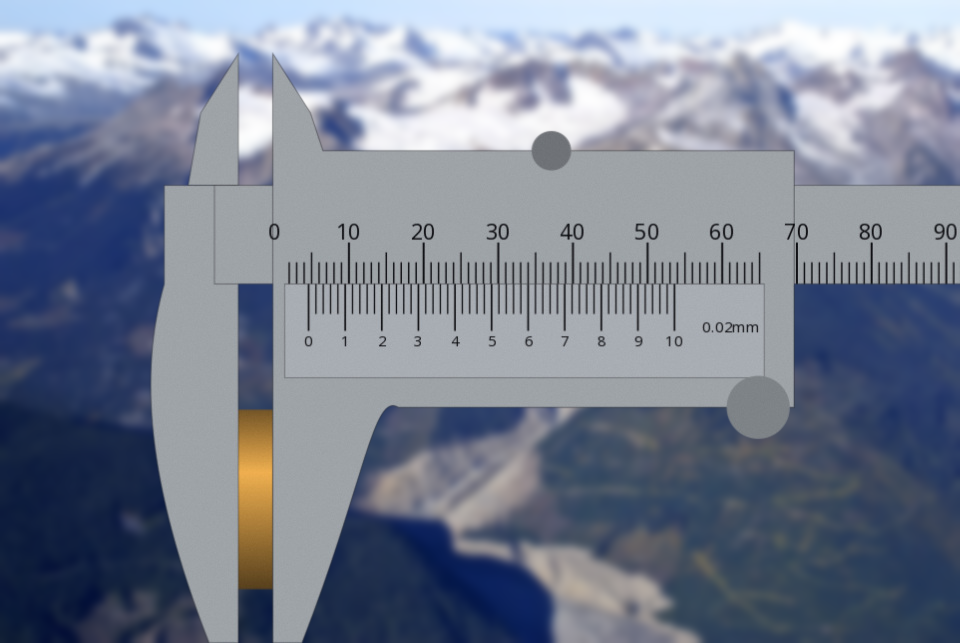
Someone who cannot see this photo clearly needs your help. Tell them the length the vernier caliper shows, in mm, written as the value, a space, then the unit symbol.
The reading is 4.6 mm
